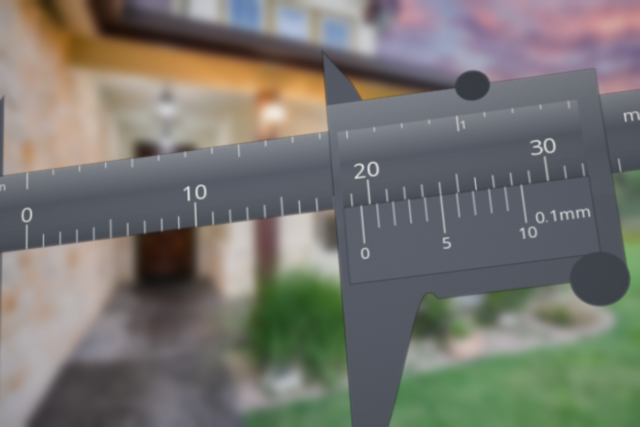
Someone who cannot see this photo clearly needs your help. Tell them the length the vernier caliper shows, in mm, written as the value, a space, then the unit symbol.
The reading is 19.5 mm
